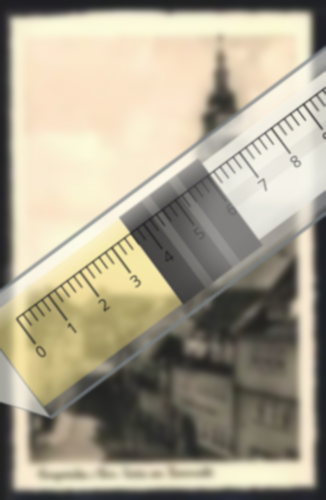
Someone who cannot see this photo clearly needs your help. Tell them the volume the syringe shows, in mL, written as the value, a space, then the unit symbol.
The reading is 3.6 mL
